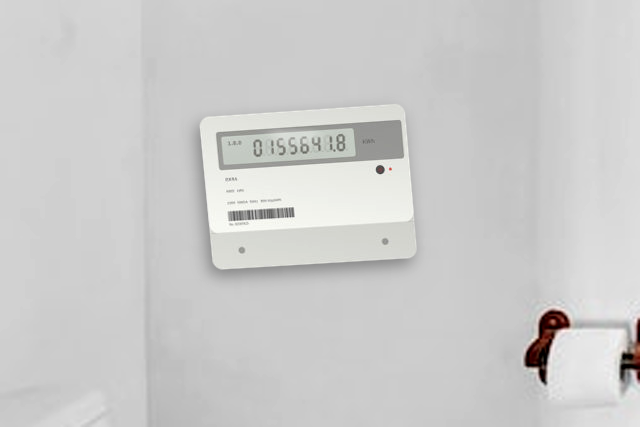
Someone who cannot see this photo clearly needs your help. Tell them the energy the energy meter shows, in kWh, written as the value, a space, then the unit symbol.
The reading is 155641.8 kWh
